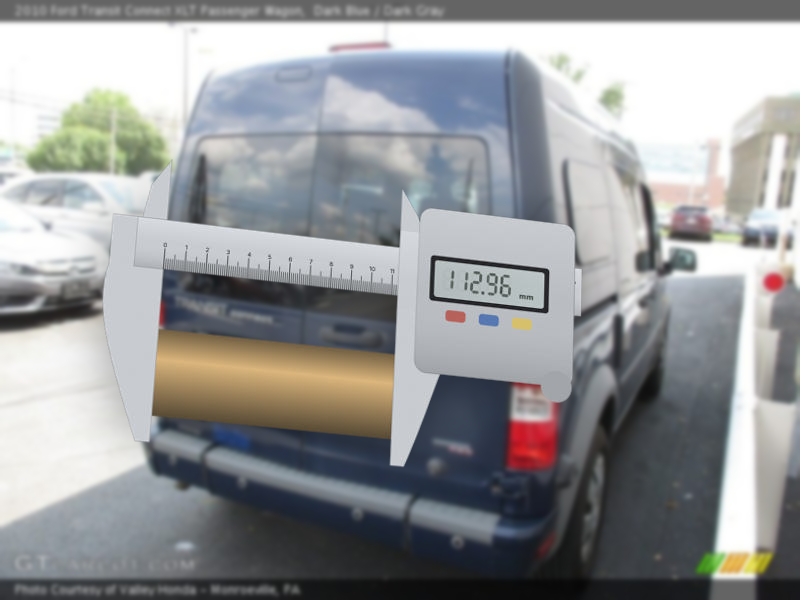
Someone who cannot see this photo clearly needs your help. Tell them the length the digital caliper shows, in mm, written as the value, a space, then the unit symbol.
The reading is 112.96 mm
